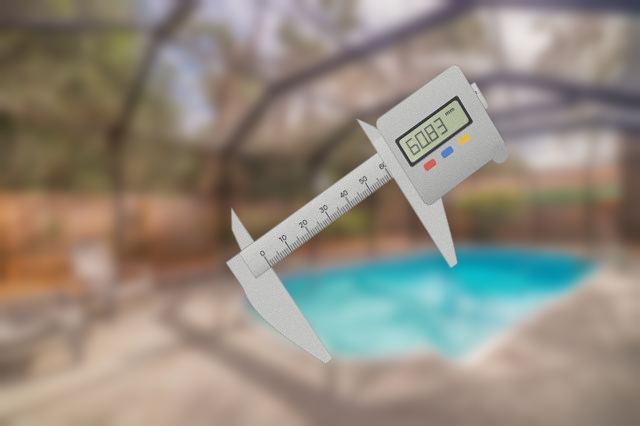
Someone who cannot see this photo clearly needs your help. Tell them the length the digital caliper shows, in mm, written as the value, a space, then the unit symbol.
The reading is 60.83 mm
